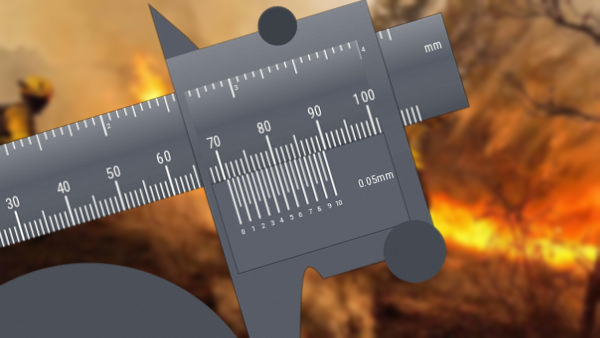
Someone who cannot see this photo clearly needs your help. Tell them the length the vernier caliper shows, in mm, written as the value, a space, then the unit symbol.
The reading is 70.5 mm
